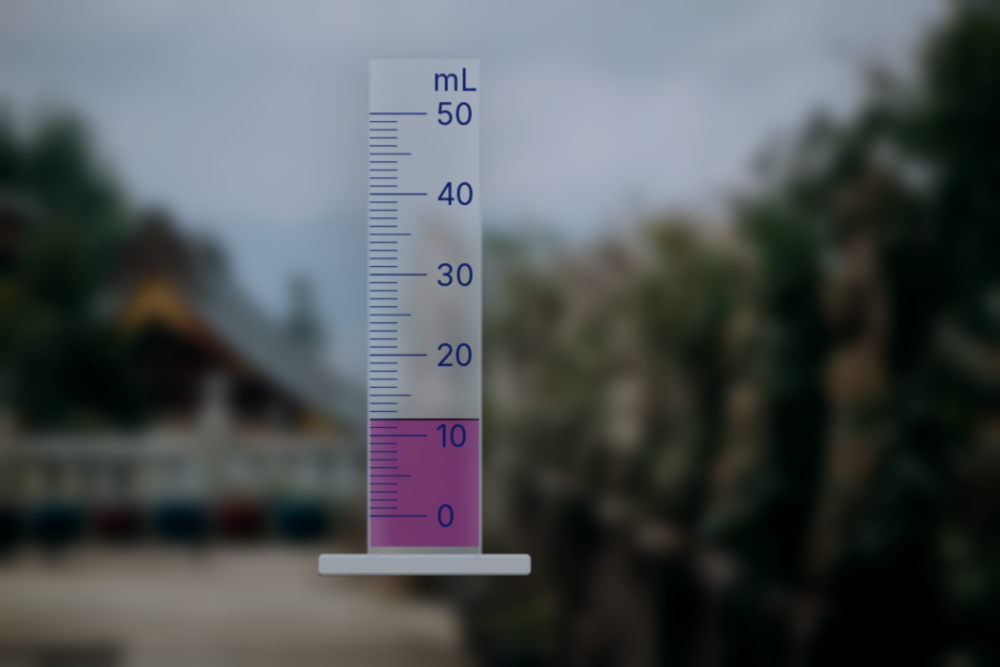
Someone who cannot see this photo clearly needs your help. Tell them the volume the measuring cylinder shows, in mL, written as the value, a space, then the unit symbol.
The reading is 12 mL
